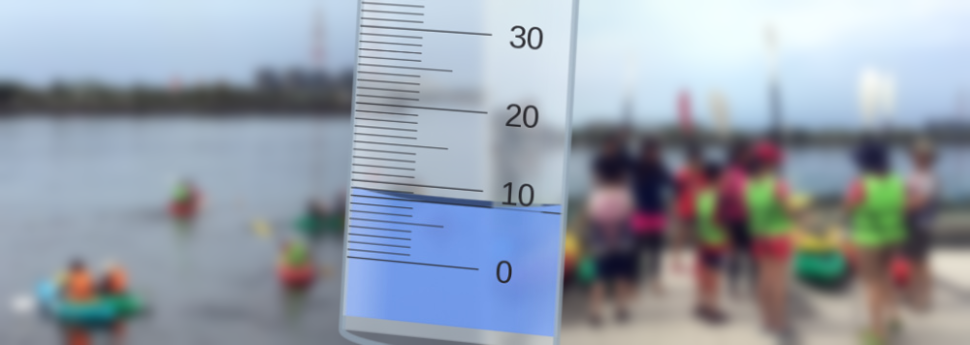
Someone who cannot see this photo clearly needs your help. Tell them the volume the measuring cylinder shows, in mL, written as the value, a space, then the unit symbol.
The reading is 8 mL
